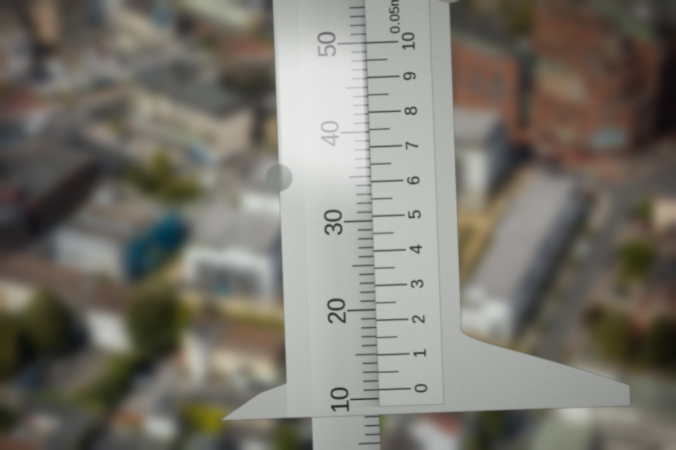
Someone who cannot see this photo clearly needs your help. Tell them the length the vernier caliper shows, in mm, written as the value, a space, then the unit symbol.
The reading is 11.0 mm
